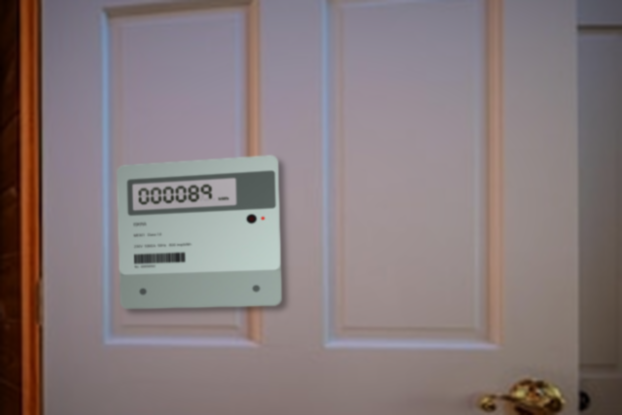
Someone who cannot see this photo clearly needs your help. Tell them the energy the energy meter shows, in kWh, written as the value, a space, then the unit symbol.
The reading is 89 kWh
